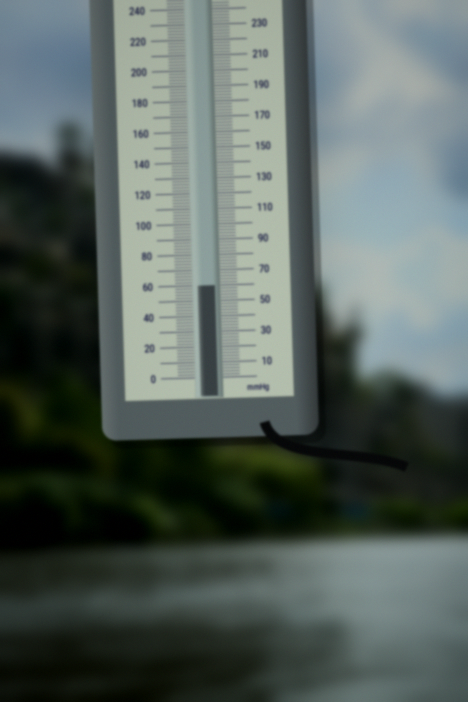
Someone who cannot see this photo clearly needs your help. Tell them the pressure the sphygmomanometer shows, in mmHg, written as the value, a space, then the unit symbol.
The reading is 60 mmHg
